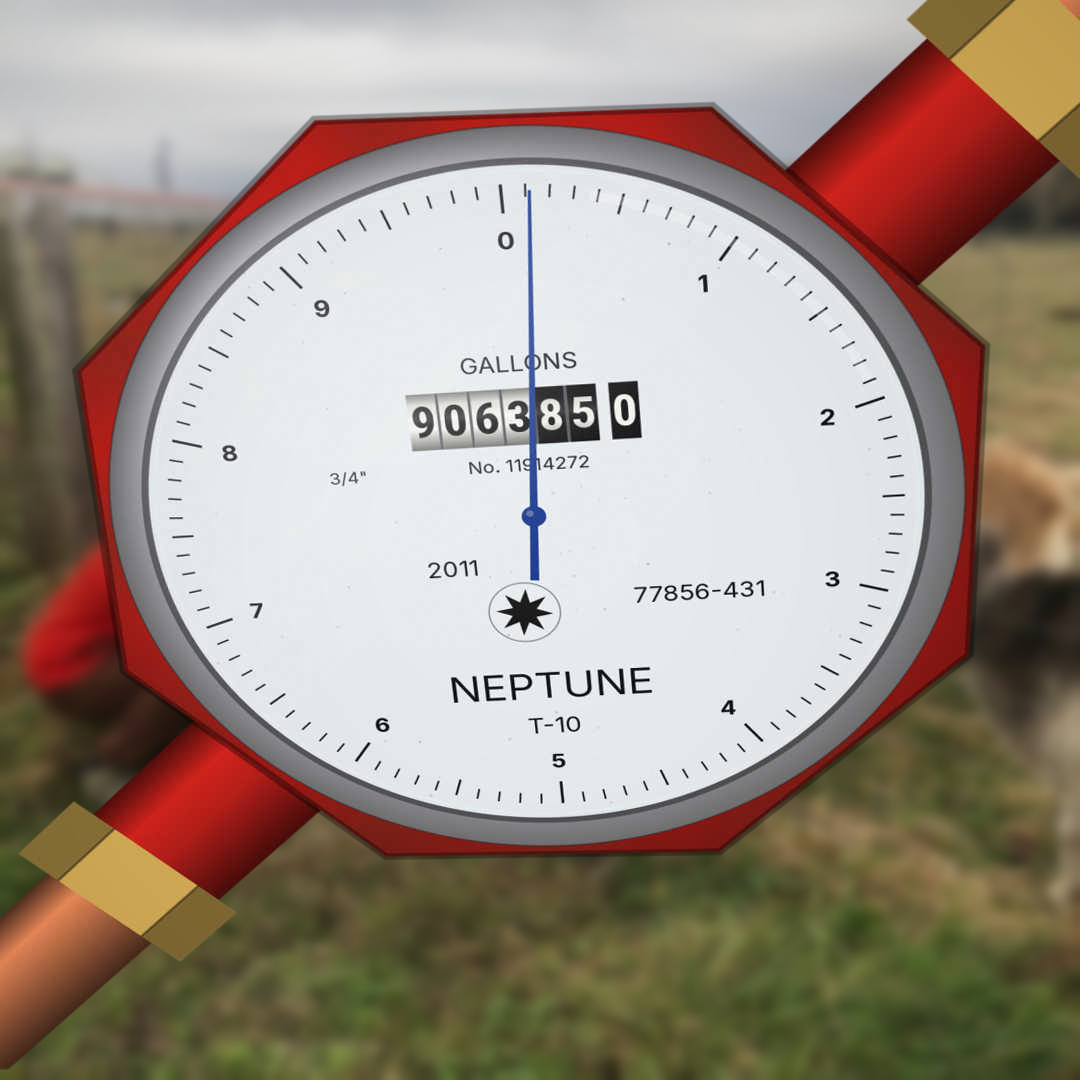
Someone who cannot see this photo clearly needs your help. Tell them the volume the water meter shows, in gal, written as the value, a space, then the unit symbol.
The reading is 9063850.1 gal
